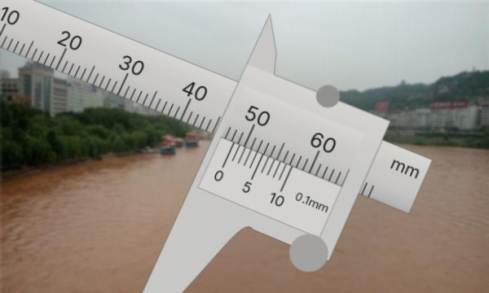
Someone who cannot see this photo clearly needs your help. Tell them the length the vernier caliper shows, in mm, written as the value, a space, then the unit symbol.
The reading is 48.4 mm
